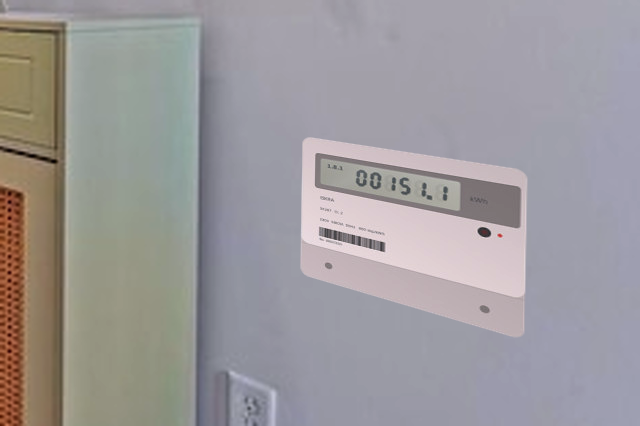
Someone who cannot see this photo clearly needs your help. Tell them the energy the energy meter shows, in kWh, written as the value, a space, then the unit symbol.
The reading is 151.1 kWh
